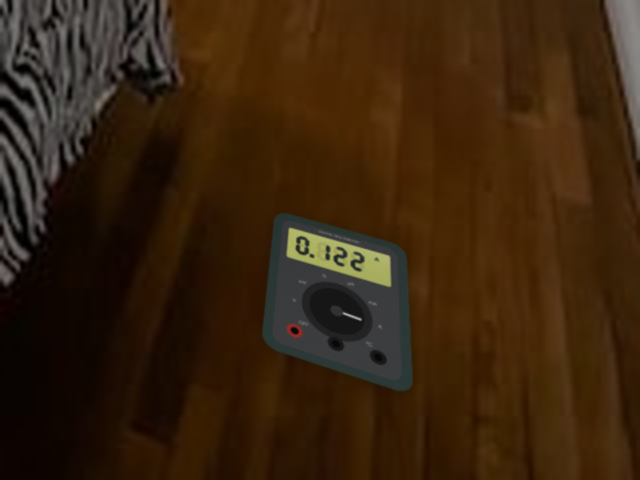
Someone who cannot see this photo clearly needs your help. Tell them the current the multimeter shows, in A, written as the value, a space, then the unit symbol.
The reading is 0.122 A
